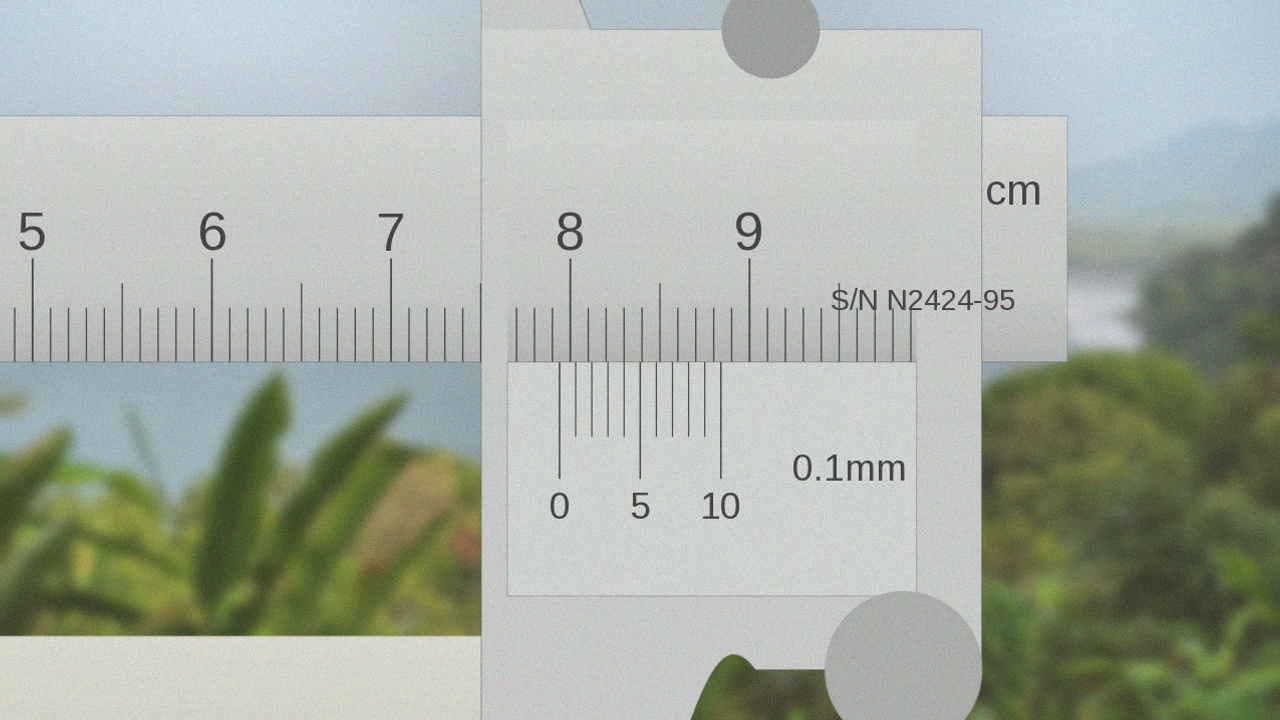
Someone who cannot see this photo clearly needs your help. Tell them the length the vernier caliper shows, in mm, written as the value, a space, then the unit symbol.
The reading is 79.4 mm
